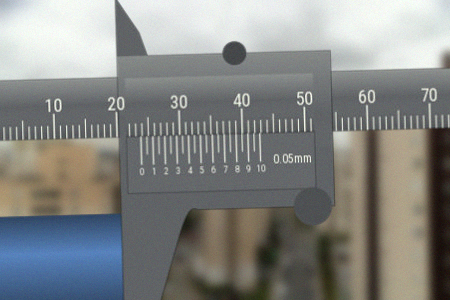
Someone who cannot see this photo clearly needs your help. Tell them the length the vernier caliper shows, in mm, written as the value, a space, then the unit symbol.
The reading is 23.8 mm
